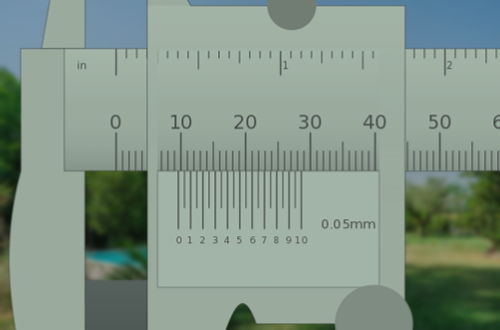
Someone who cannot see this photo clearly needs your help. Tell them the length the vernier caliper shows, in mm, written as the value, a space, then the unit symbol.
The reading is 9.6 mm
